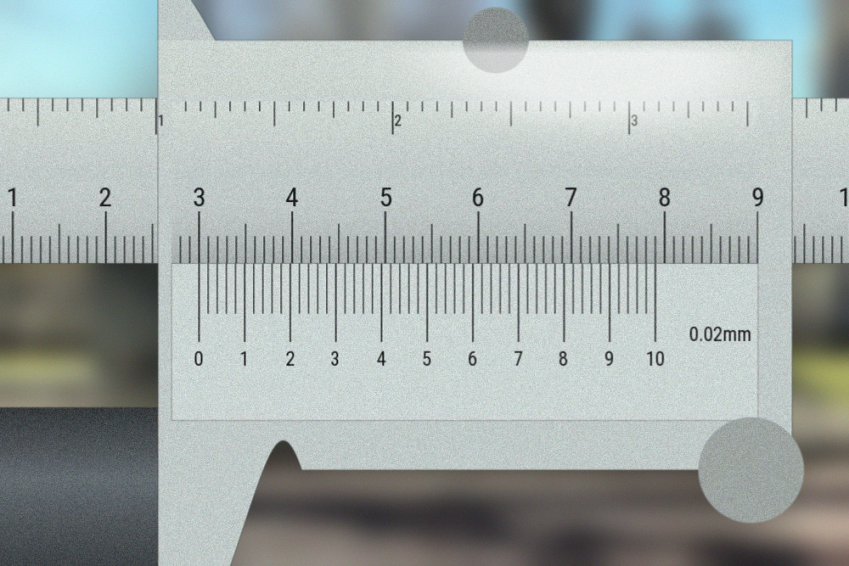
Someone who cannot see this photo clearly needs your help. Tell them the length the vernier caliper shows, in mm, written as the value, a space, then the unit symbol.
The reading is 30.0 mm
